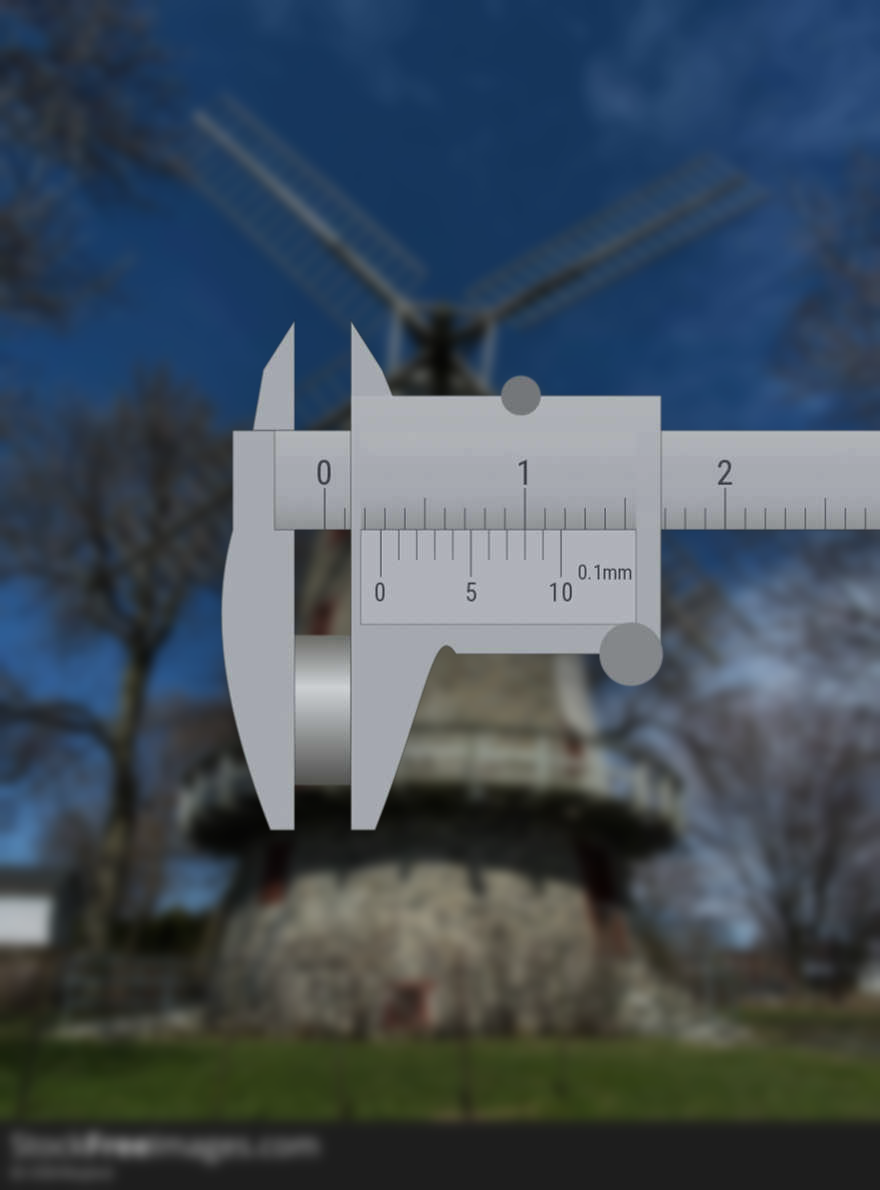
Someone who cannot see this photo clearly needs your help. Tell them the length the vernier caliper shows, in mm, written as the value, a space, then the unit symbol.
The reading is 2.8 mm
